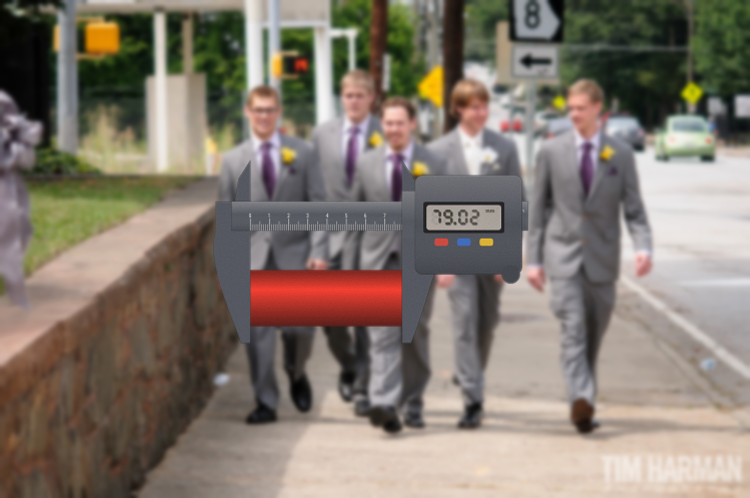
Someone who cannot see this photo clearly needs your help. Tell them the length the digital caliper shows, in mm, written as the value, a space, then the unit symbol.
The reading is 79.02 mm
